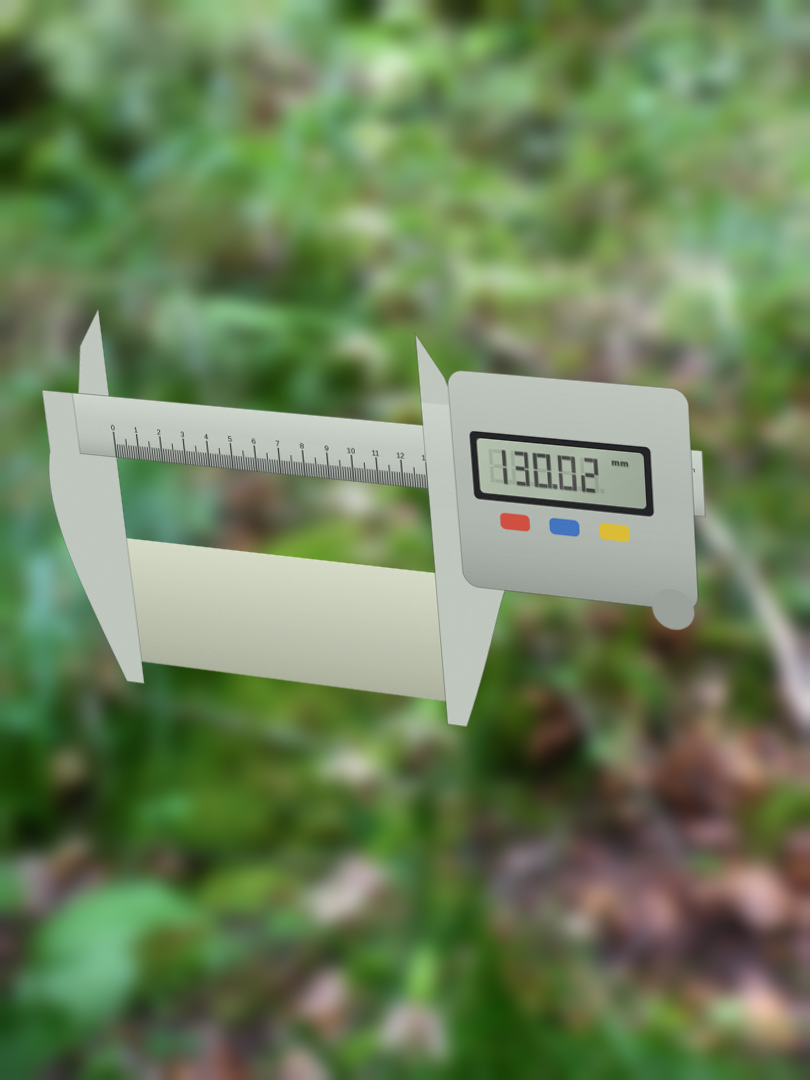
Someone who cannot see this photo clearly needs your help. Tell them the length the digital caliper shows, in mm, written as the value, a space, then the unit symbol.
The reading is 130.02 mm
